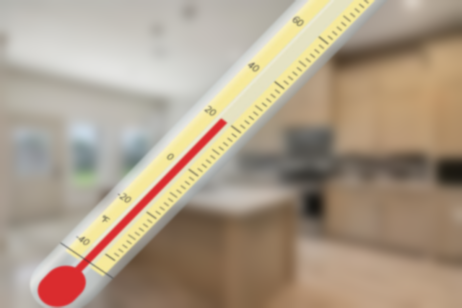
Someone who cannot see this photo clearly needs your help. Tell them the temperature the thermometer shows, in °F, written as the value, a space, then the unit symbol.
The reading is 20 °F
